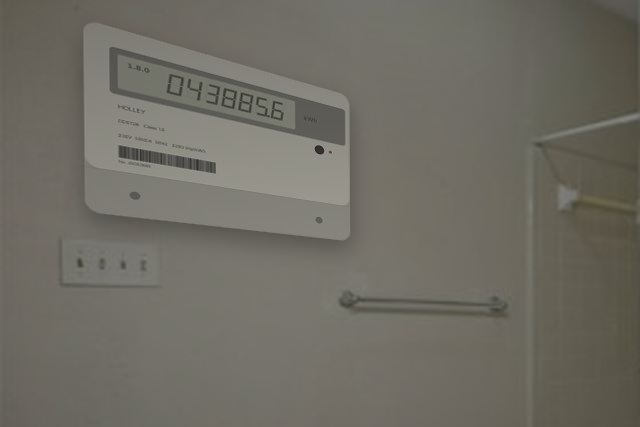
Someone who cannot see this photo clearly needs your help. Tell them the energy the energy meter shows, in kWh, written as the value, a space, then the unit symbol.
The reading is 43885.6 kWh
